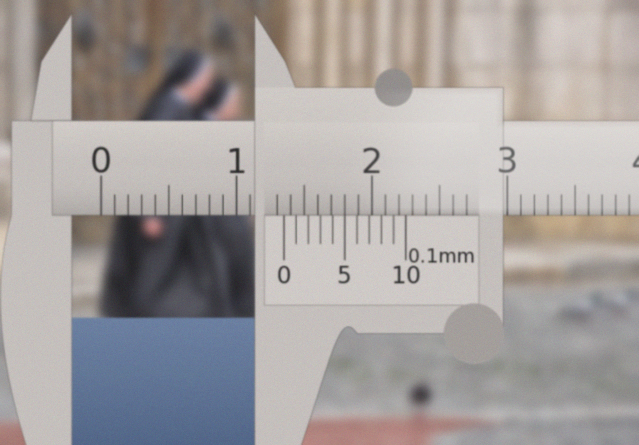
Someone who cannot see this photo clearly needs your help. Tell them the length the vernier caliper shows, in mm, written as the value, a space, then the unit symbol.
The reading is 13.5 mm
